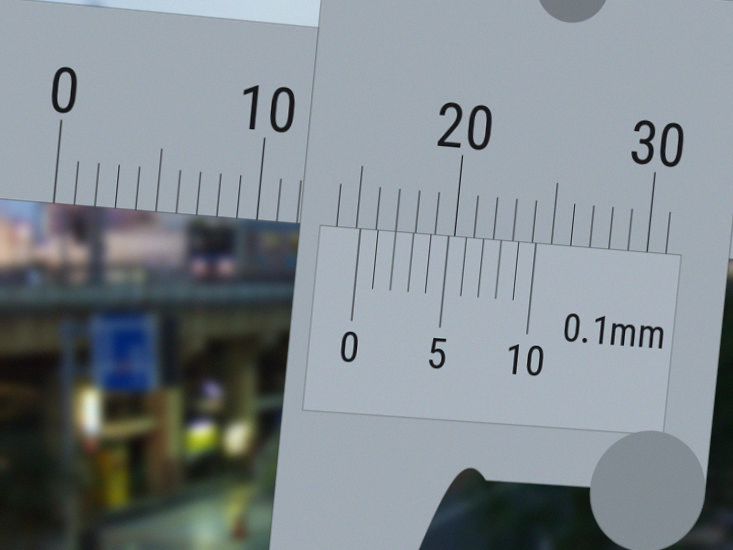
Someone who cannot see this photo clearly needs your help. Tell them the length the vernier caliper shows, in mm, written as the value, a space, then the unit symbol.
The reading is 15.2 mm
